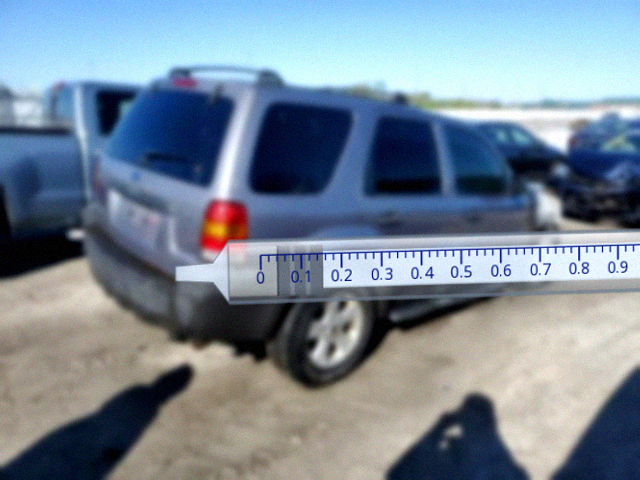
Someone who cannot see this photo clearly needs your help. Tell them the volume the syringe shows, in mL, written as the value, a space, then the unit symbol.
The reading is 0.04 mL
